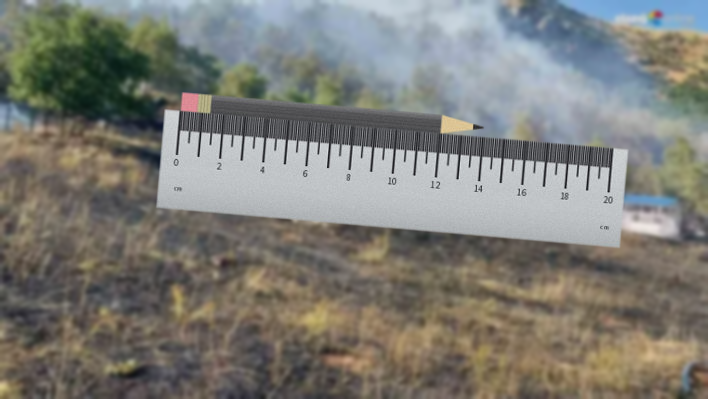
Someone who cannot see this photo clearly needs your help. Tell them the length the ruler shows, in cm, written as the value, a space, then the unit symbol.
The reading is 14 cm
